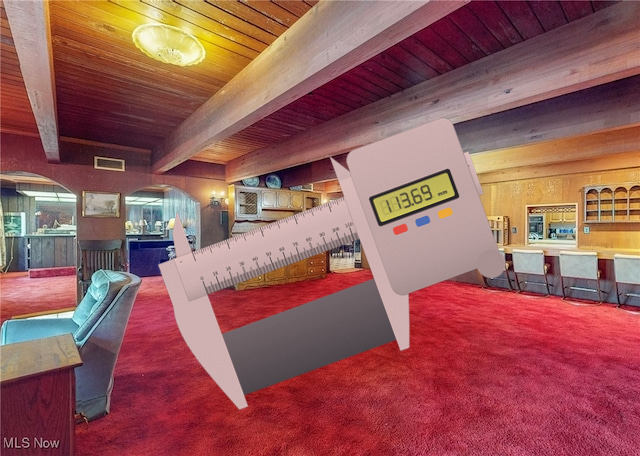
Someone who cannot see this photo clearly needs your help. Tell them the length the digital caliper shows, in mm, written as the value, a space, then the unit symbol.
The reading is 113.69 mm
